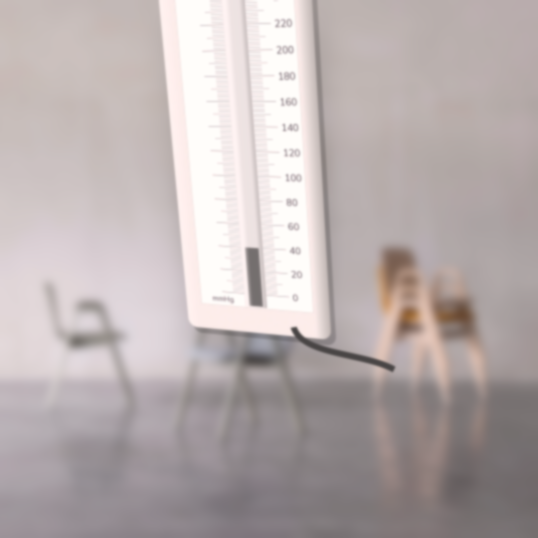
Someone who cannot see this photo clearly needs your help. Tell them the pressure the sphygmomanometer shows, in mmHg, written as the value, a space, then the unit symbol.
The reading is 40 mmHg
